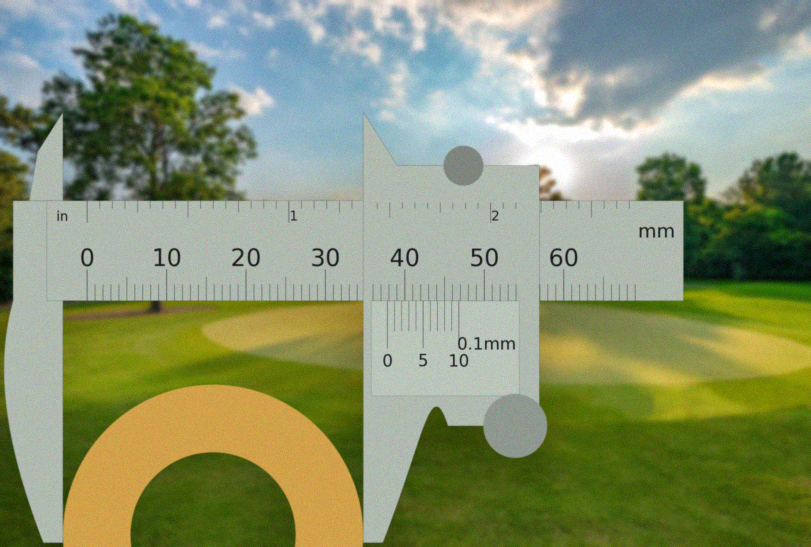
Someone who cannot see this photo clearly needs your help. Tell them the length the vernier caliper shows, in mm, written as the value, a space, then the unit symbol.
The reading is 37.8 mm
